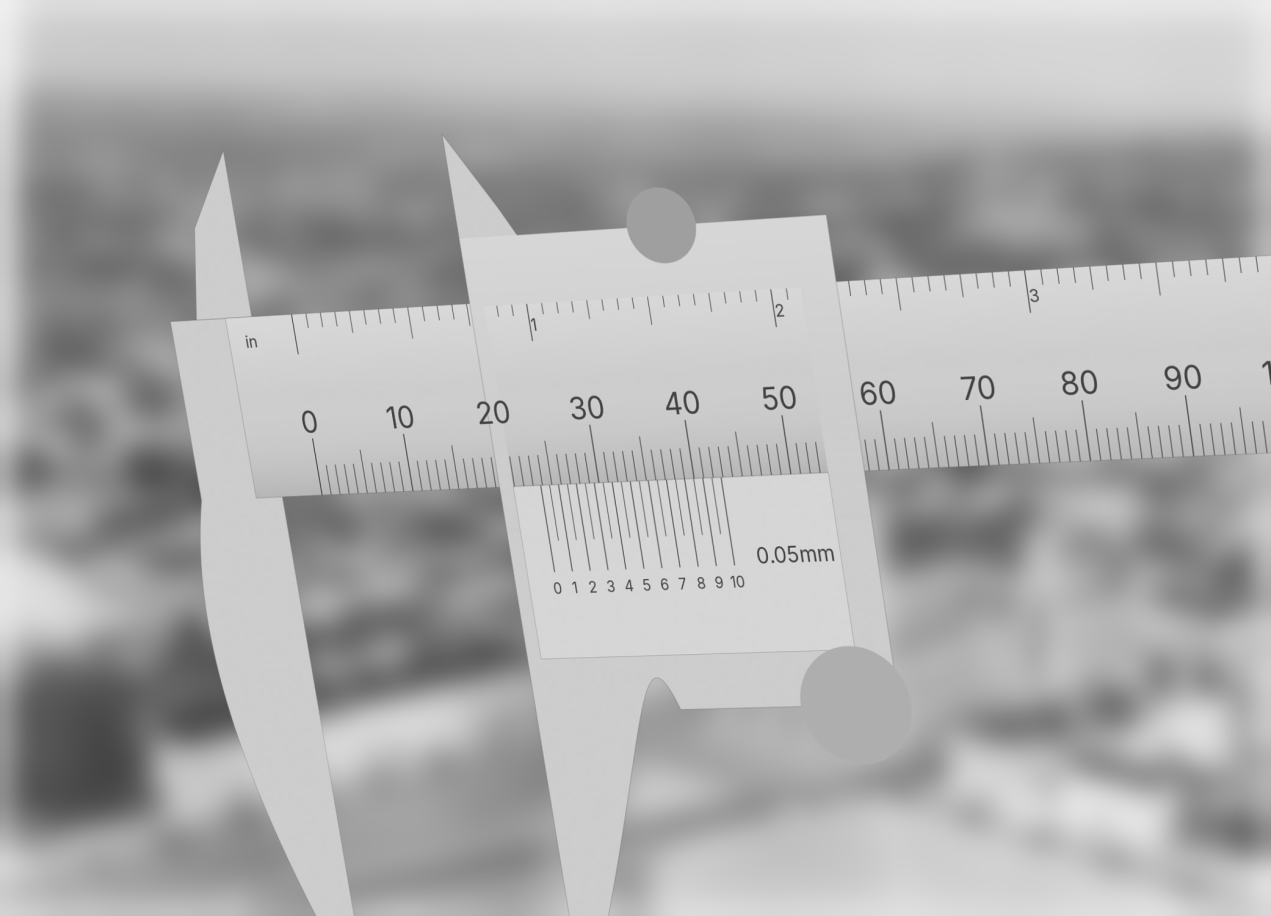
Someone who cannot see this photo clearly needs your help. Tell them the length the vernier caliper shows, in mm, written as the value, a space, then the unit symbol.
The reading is 23.8 mm
